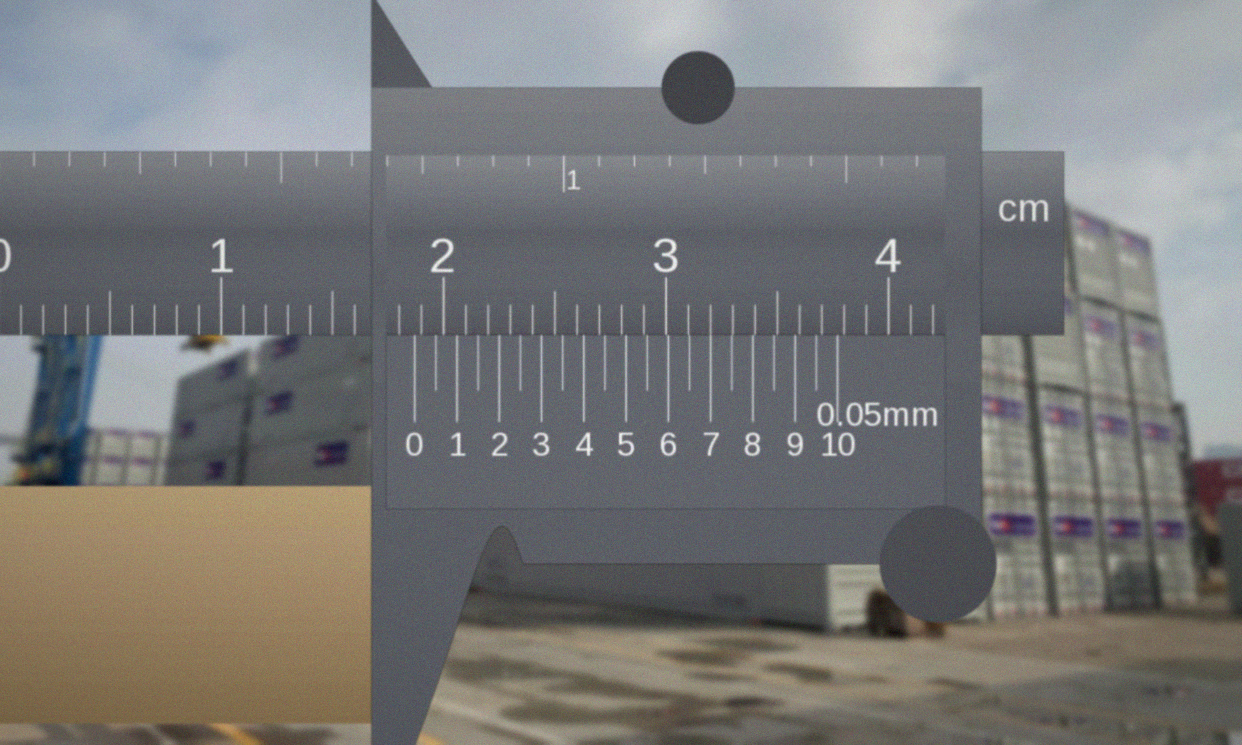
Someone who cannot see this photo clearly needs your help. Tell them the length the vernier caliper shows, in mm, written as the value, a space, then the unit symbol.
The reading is 18.7 mm
